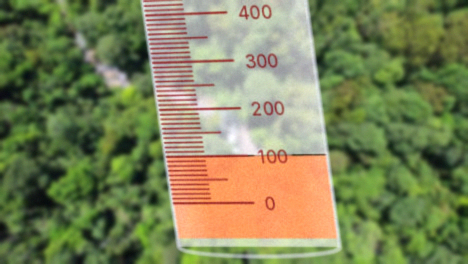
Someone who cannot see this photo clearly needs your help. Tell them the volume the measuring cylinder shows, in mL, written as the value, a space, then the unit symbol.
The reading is 100 mL
